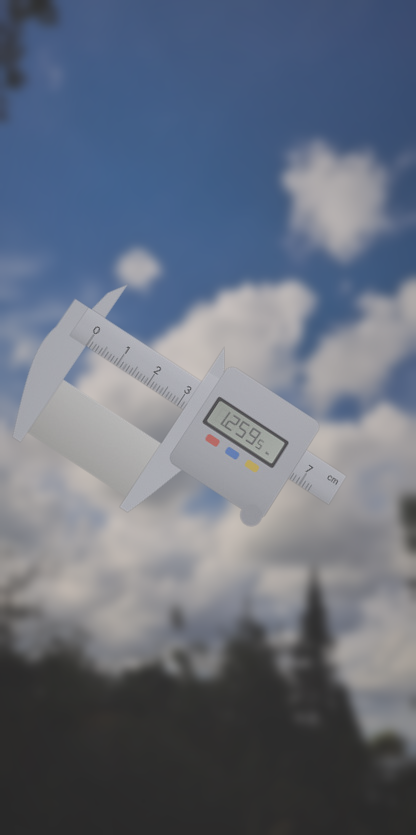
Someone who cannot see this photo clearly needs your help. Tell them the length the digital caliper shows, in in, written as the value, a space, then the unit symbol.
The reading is 1.2595 in
